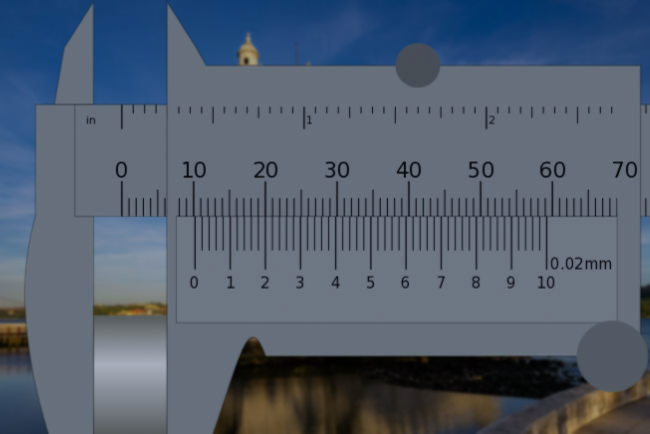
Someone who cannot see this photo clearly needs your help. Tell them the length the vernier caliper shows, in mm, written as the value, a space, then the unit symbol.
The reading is 10.2 mm
